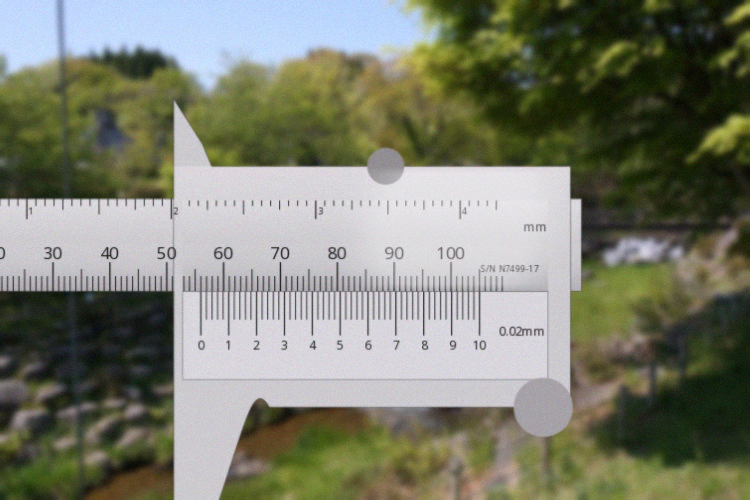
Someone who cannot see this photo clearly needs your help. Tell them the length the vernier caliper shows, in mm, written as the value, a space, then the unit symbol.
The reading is 56.0 mm
